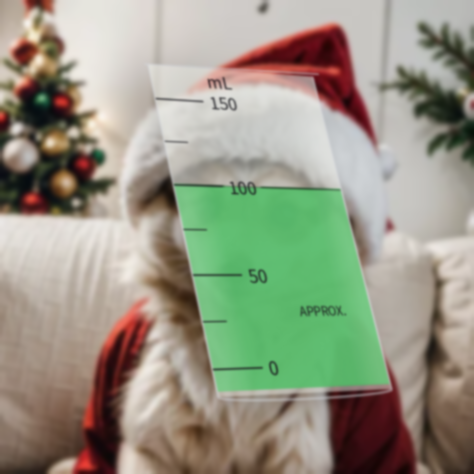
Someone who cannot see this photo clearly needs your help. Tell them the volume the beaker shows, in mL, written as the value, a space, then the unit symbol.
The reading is 100 mL
